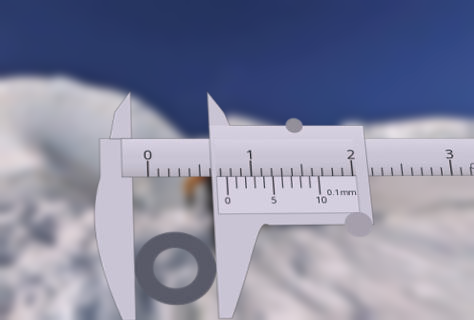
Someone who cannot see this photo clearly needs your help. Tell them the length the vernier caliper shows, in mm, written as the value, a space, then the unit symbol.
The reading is 7.6 mm
